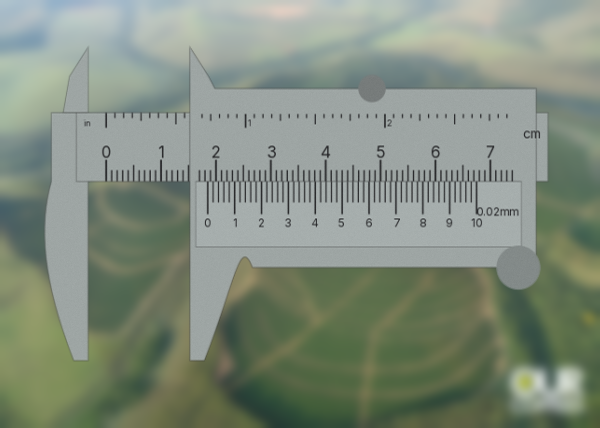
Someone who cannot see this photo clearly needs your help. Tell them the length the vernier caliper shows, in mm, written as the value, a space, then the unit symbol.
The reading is 18.5 mm
